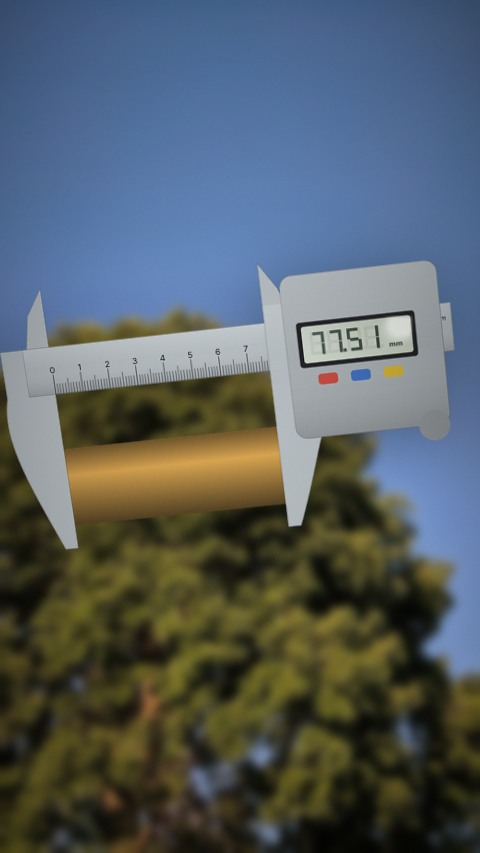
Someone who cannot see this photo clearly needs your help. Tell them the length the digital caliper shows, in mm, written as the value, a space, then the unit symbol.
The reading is 77.51 mm
